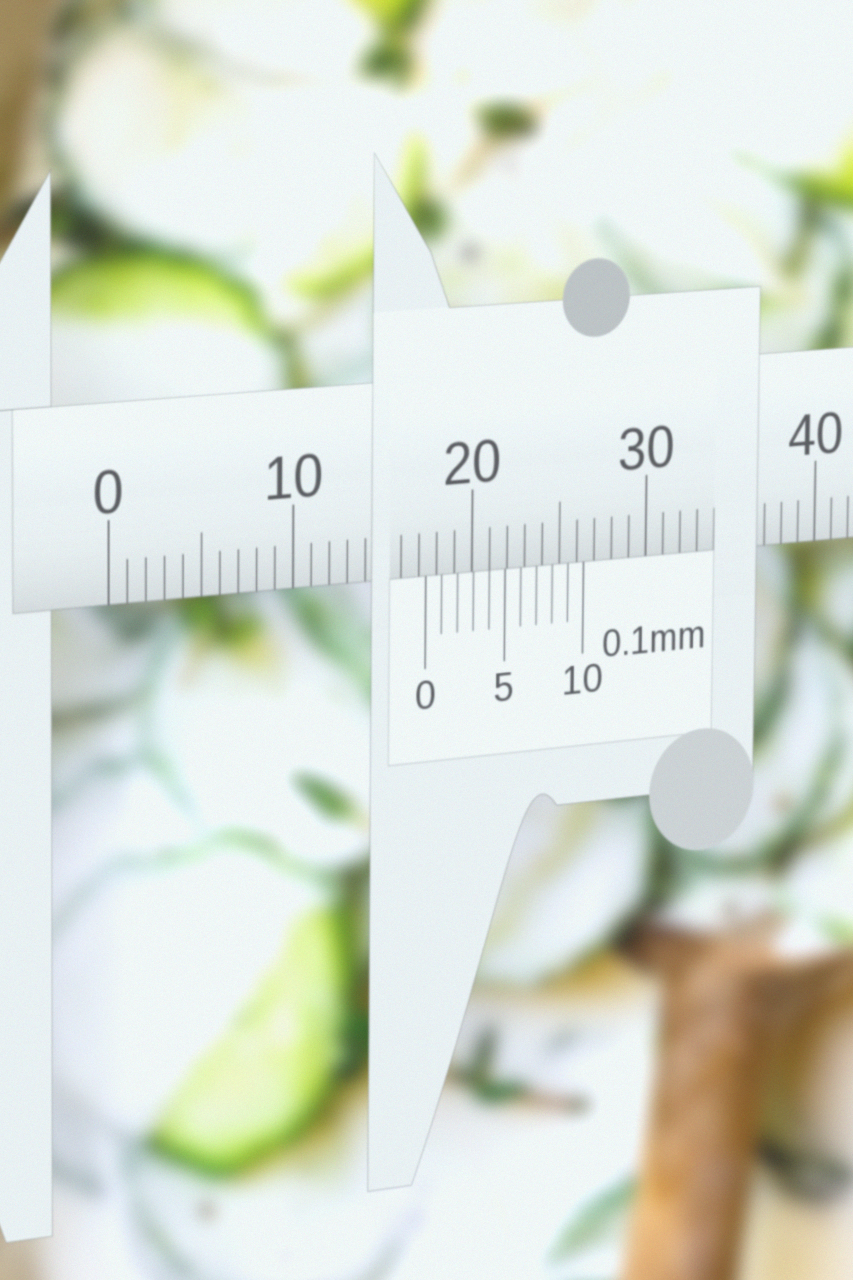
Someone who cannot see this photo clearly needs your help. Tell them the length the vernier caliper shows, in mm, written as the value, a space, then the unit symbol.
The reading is 17.4 mm
